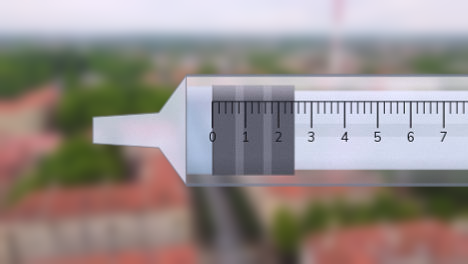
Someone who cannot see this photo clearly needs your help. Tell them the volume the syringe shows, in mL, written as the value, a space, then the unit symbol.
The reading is 0 mL
